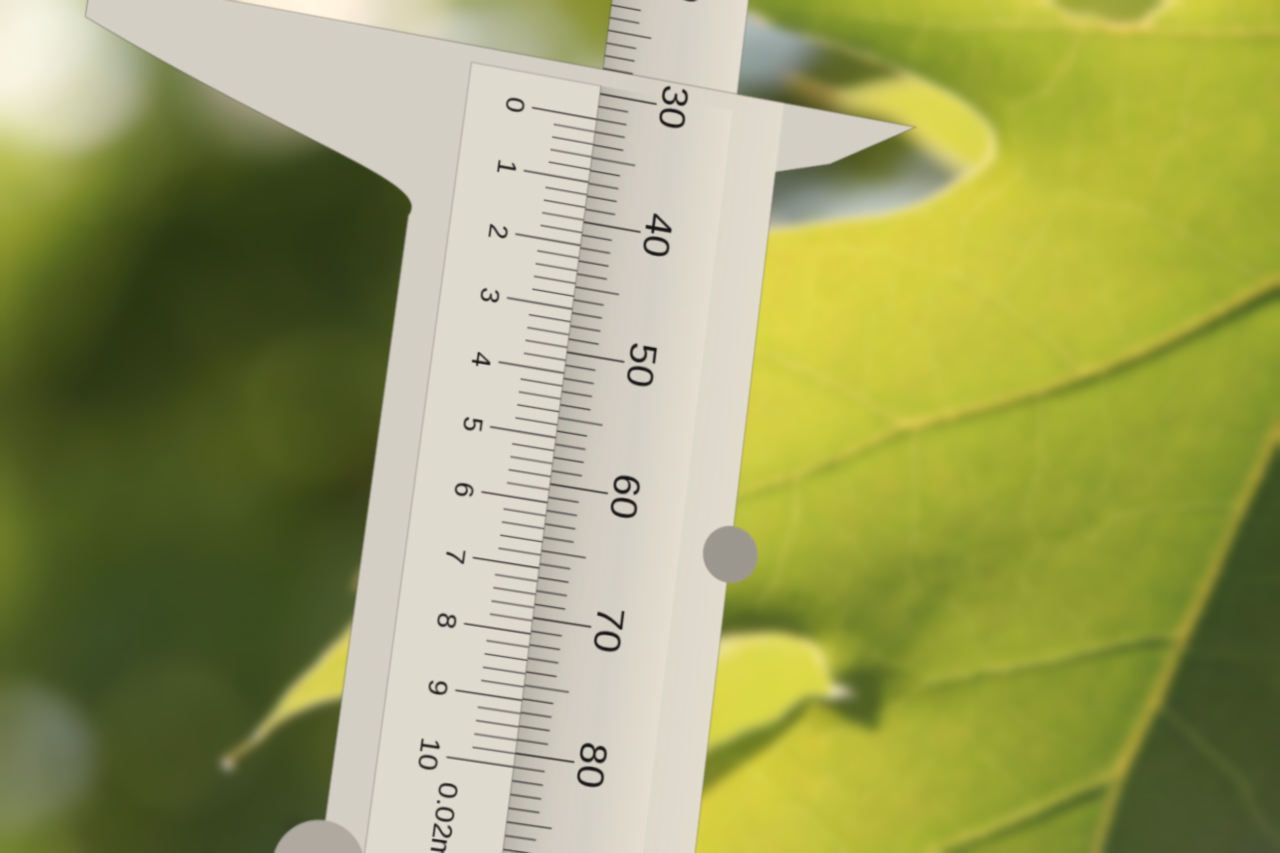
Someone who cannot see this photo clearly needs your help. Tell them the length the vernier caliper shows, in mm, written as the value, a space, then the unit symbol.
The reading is 32.0 mm
